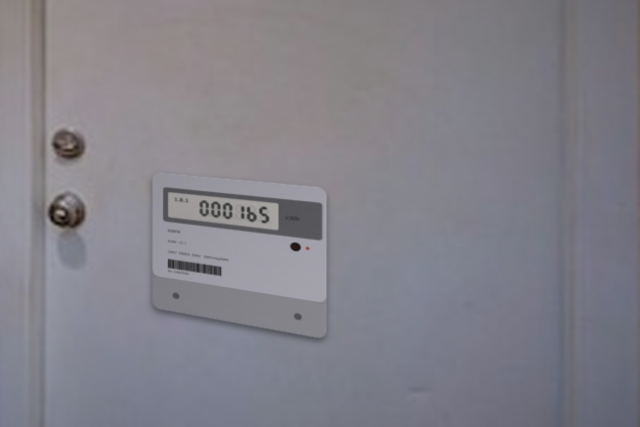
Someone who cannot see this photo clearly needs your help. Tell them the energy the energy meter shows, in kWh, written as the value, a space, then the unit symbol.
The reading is 165 kWh
